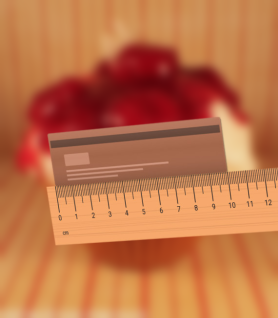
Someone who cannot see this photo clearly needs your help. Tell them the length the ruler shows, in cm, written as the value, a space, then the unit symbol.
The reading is 10 cm
